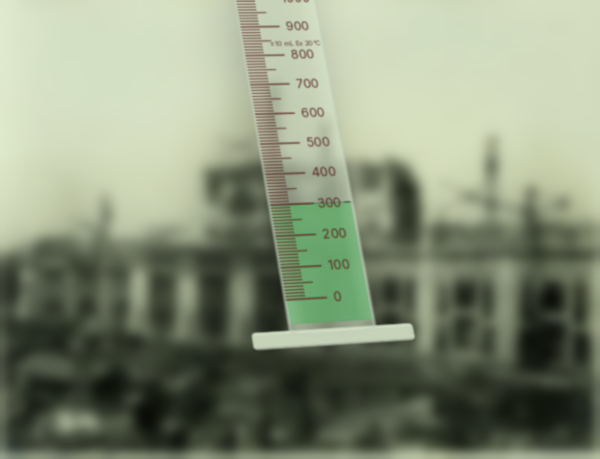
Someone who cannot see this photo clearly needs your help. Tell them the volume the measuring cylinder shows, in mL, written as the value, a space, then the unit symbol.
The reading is 300 mL
